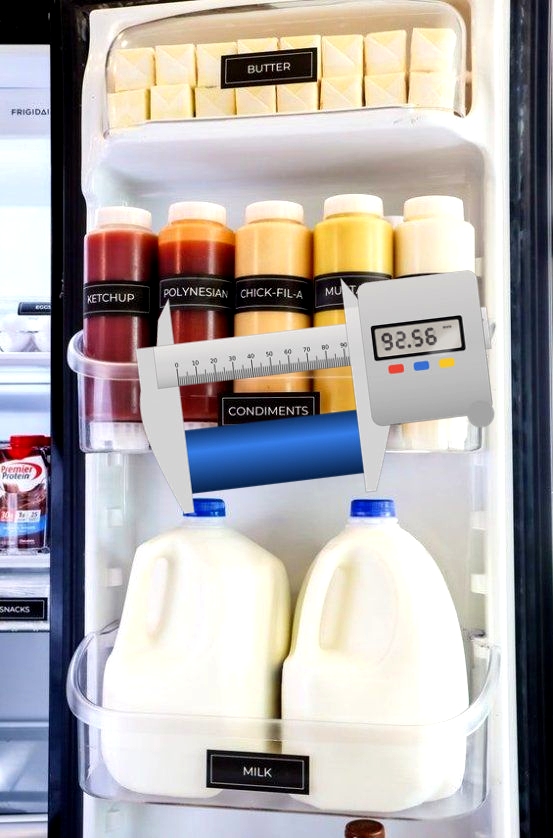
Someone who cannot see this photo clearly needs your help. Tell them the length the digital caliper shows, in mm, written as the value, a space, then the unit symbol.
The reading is 92.56 mm
